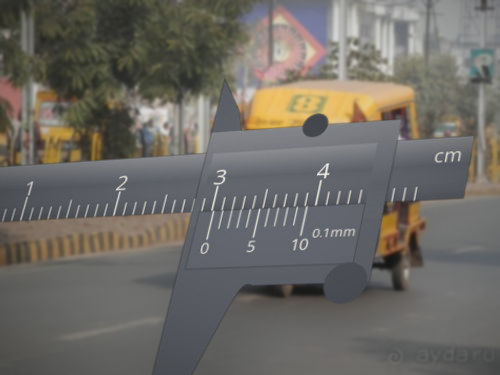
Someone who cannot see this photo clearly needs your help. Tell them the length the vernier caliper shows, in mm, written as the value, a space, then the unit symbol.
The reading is 30.2 mm
